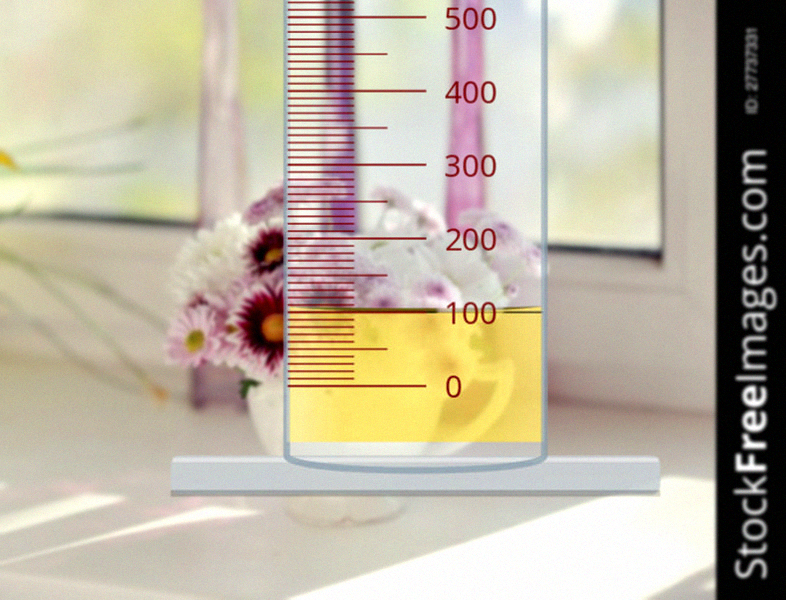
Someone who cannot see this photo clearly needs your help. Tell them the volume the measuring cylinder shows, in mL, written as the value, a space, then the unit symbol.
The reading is 100 mL
